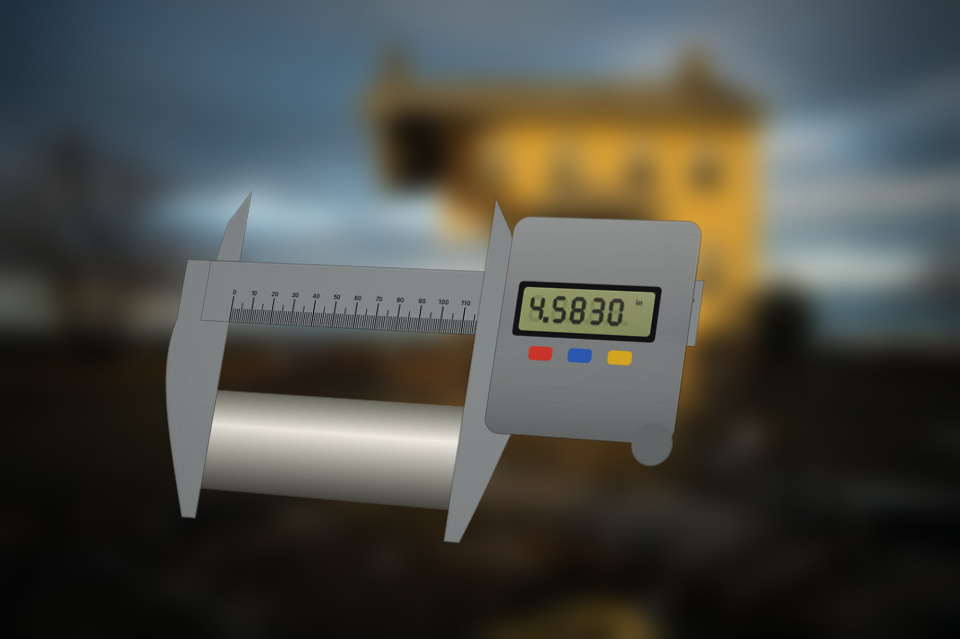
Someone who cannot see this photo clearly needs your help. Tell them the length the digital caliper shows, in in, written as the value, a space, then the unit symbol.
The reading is 4.5830 in
